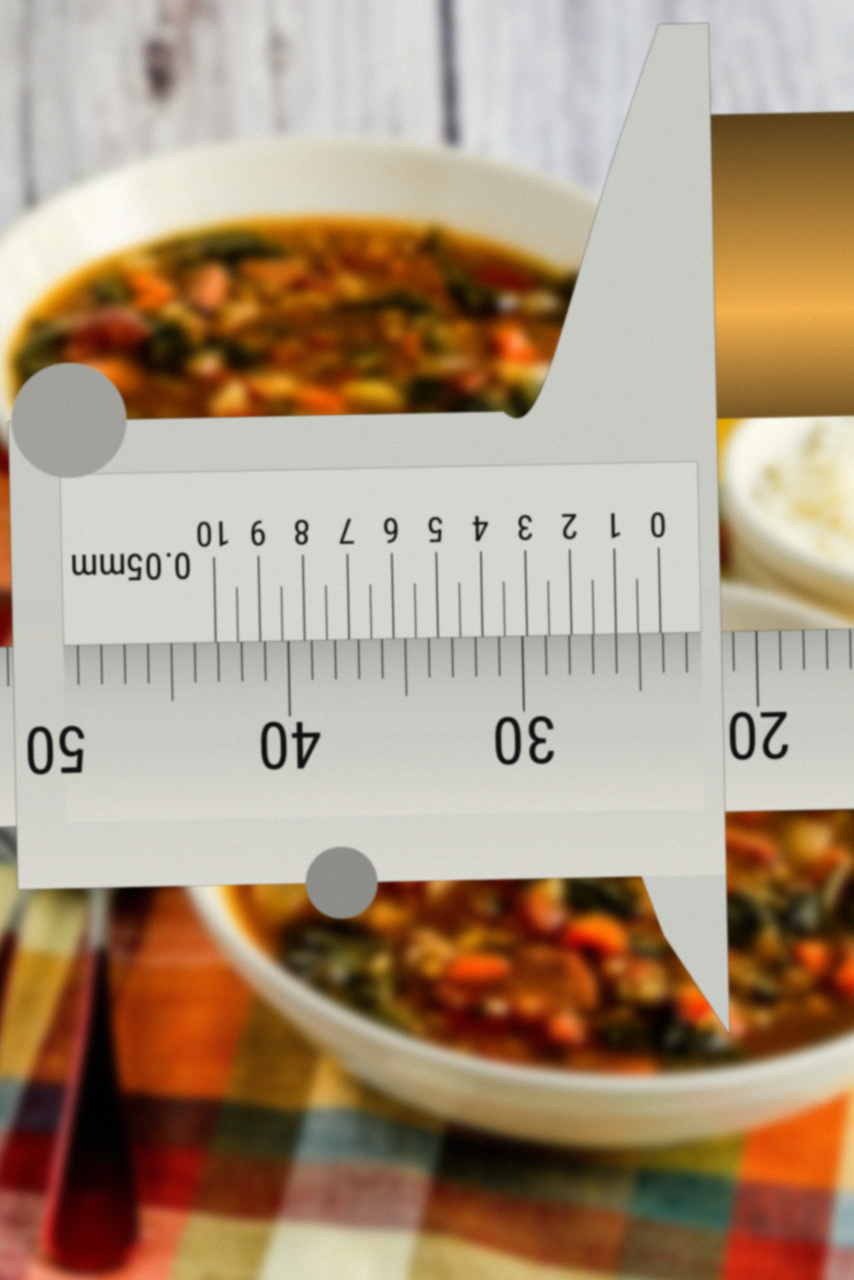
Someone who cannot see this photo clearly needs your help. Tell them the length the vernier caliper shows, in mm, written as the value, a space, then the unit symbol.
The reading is 24.1 mm
